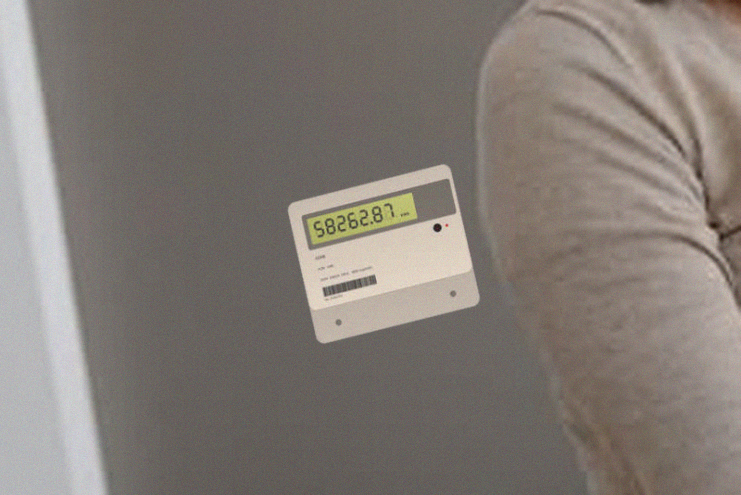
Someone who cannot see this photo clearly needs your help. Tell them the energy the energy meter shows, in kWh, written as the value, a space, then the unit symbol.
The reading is 58262.87 kWh
